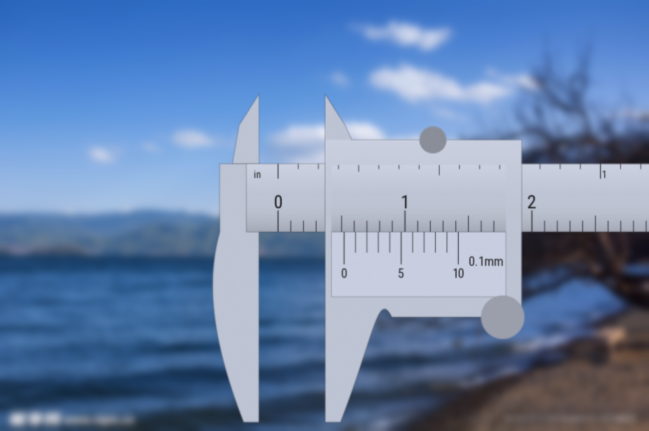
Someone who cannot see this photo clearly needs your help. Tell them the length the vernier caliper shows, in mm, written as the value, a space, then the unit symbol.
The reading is 5.2 mm
